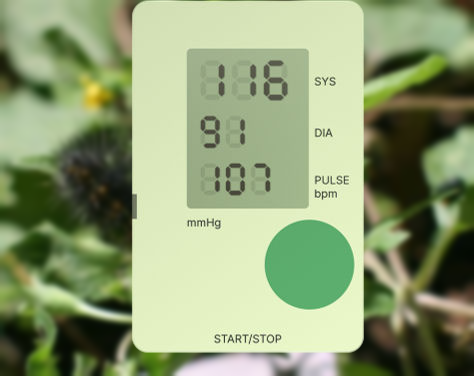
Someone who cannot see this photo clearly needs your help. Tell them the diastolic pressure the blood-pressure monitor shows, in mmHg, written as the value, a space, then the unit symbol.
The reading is 91 mmHg
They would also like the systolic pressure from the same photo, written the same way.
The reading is 116 mmHg
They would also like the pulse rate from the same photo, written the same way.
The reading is 107 bpm
